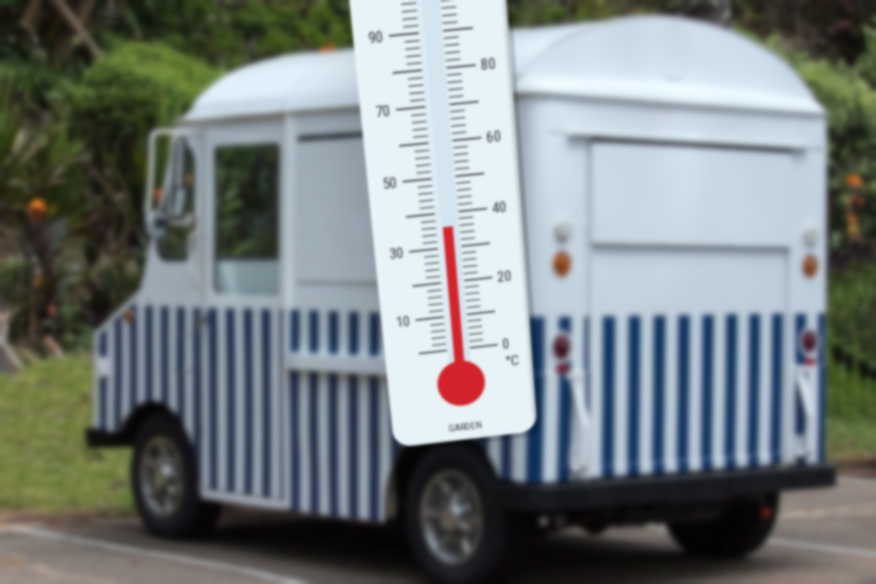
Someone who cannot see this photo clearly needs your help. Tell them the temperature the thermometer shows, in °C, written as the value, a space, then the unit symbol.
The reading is 36 °C
